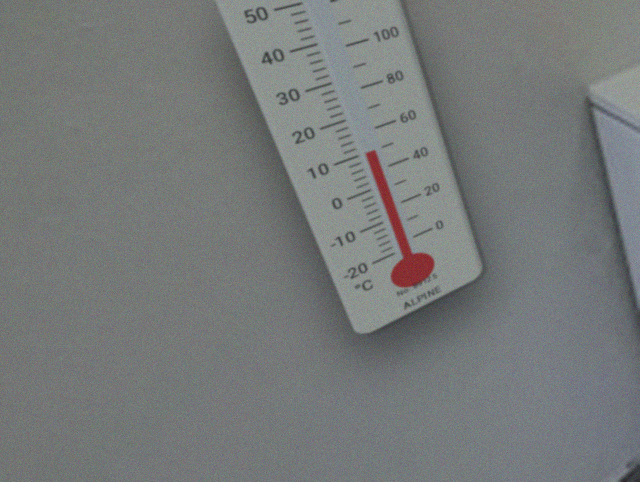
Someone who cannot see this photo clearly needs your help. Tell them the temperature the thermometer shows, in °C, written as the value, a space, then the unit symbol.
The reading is 10 °C
